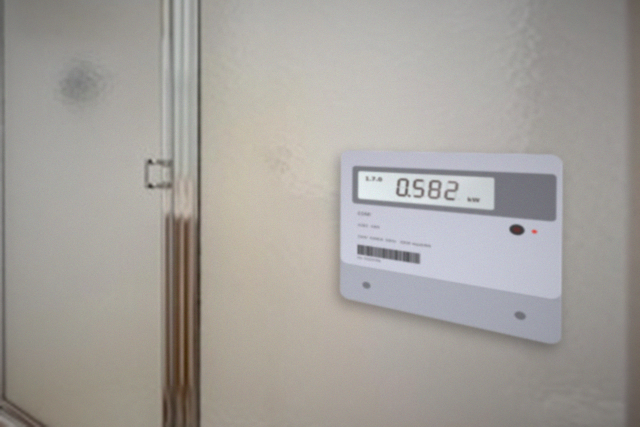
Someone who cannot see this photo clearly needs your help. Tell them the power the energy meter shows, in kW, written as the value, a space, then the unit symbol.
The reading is 0.582 kW
